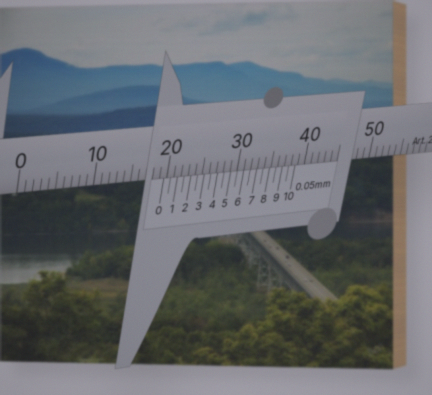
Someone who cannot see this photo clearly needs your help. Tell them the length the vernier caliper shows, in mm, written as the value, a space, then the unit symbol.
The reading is 19.6 mm
